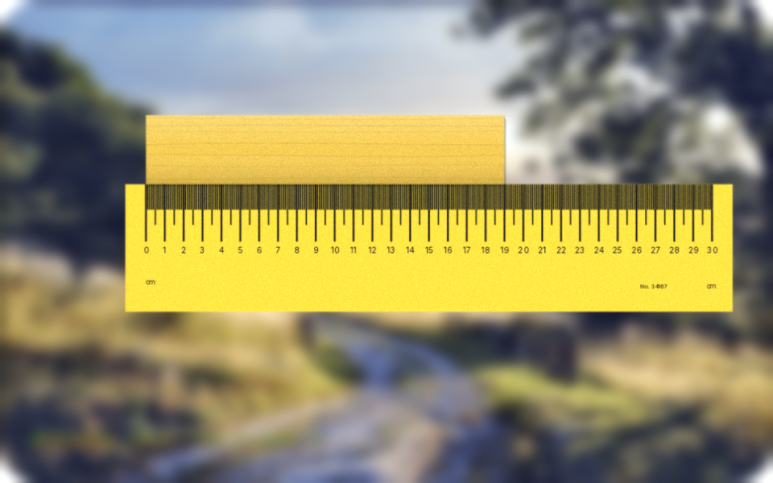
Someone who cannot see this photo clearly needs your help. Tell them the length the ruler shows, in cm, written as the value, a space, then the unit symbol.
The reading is 19 cm
